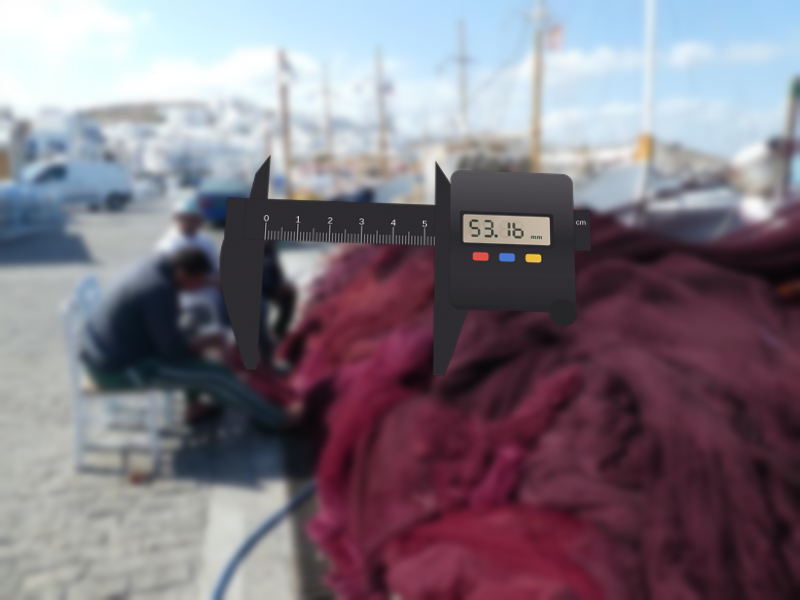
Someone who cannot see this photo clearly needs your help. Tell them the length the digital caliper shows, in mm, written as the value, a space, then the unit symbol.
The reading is 53.16 mm
